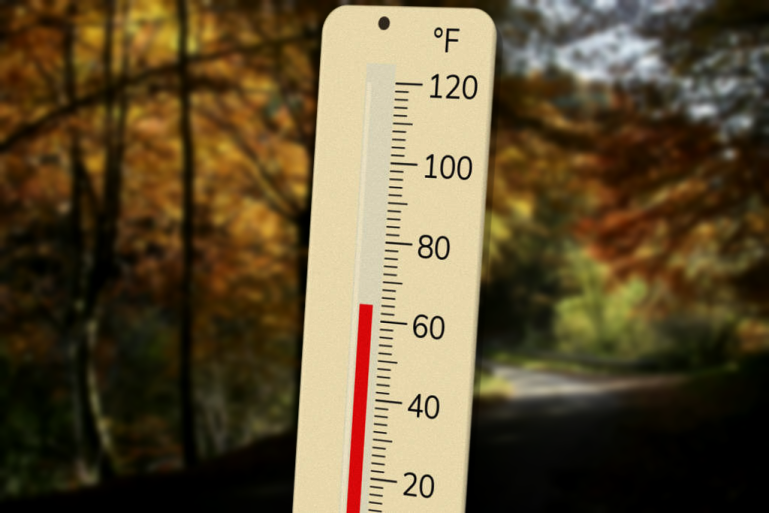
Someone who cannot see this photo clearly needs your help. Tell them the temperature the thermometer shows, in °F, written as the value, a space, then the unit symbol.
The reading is 64 °F
